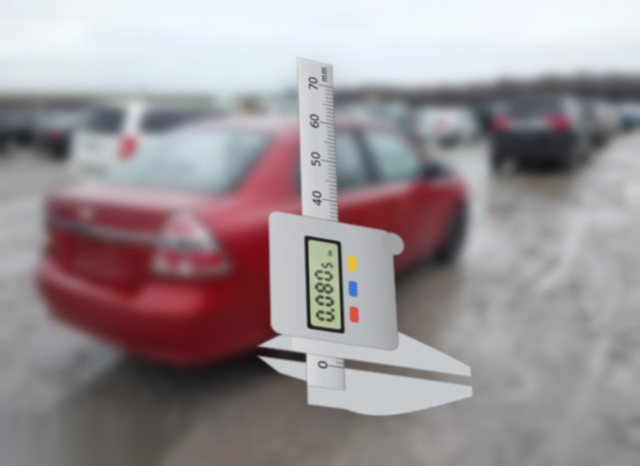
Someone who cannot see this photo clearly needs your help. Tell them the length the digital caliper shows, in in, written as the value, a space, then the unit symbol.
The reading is 0.0805 in
